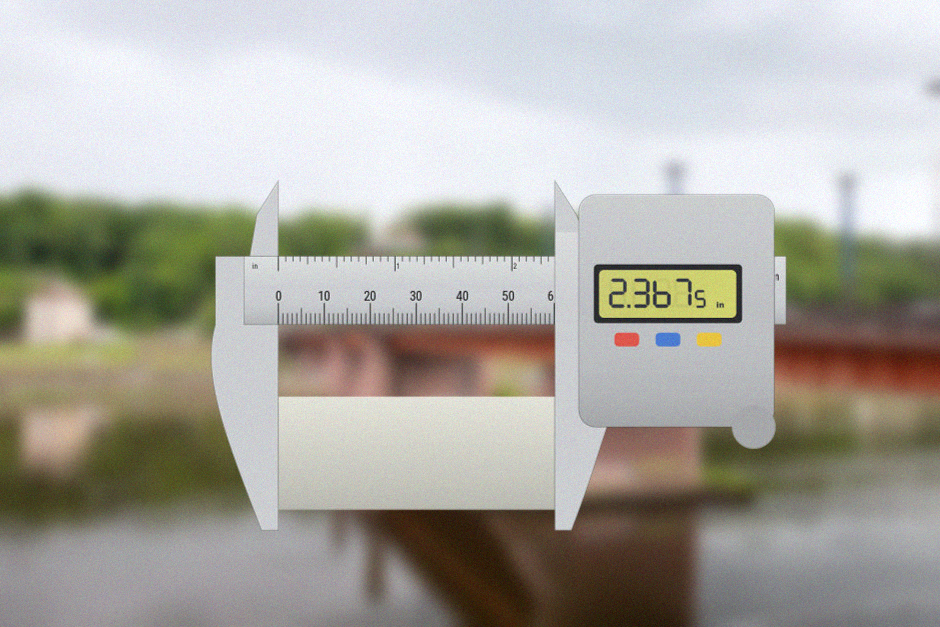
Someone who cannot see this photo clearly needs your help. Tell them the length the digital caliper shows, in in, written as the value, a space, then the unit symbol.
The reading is 2.3675 in
